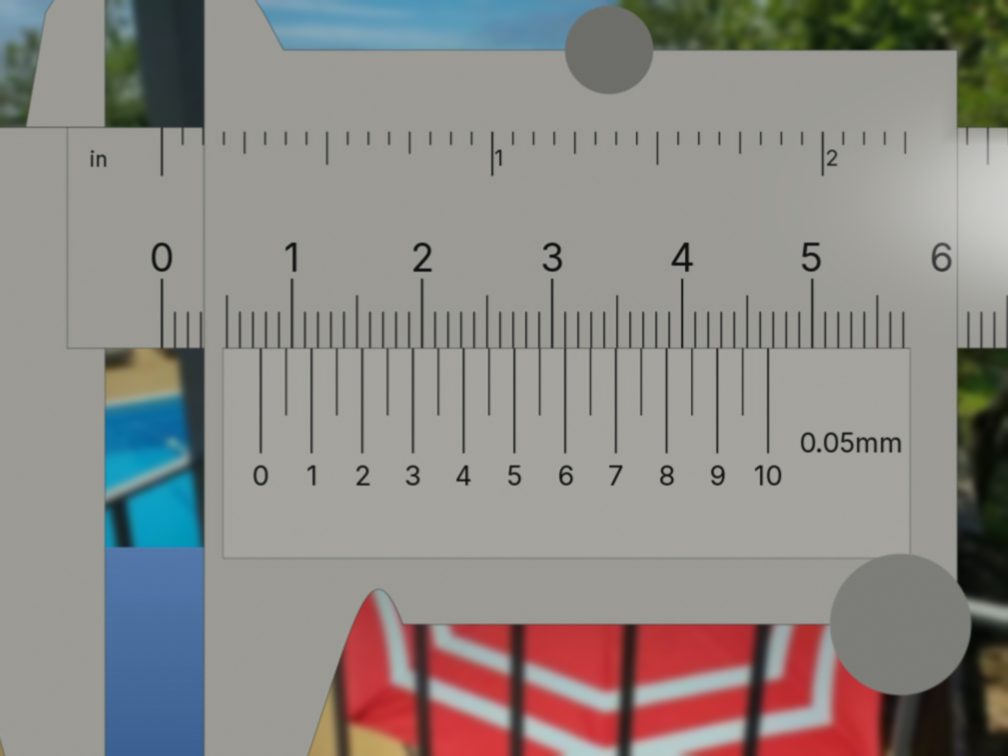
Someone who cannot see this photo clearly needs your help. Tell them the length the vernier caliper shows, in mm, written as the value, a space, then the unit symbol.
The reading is 7.6 mm
